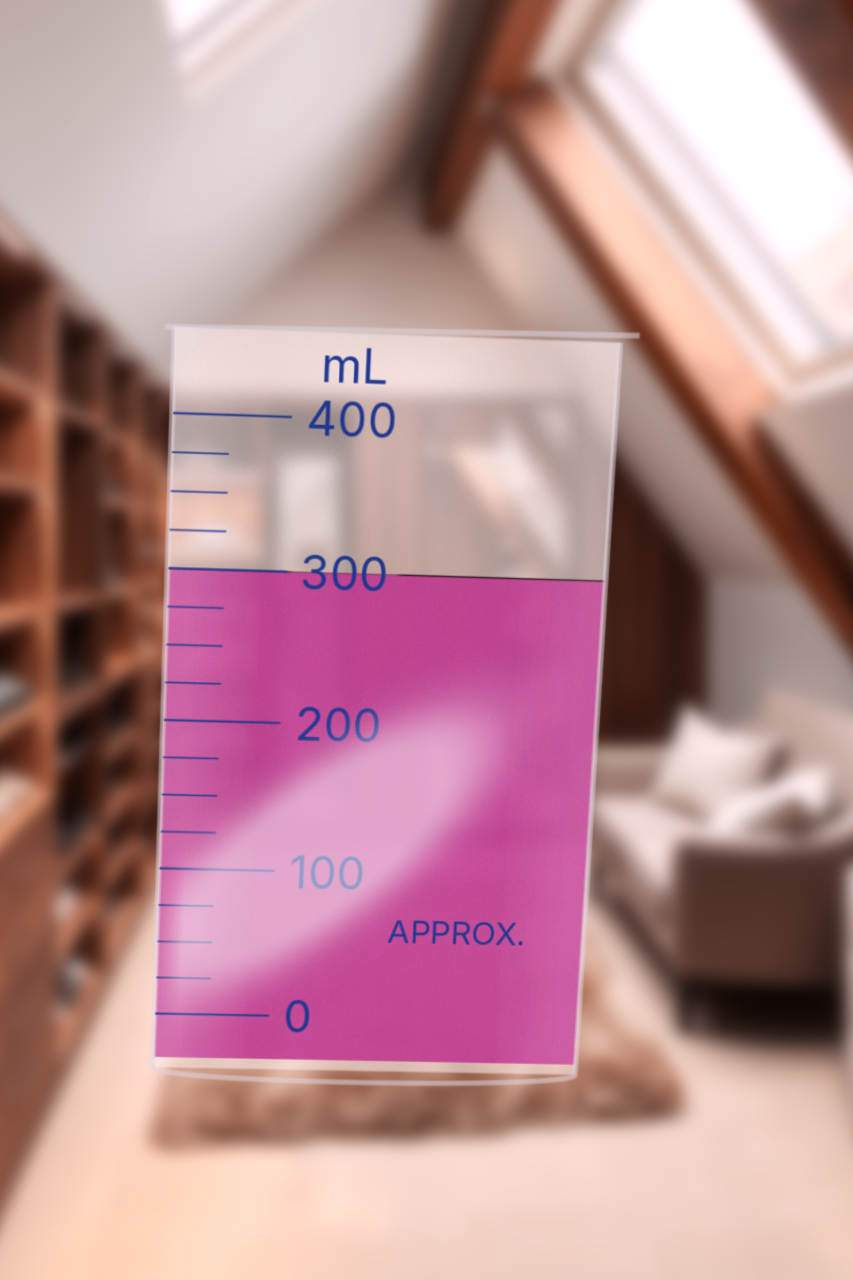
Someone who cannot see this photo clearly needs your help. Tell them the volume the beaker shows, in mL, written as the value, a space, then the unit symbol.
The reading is 300 mL
